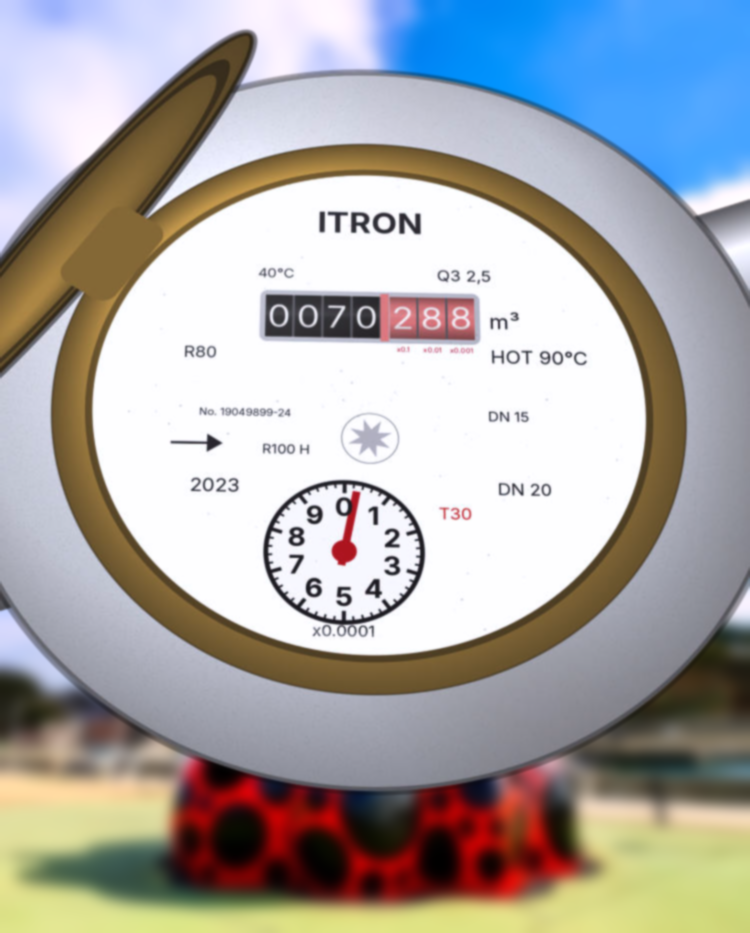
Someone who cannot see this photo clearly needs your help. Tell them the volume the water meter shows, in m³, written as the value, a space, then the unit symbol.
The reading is 70.2880 m³
